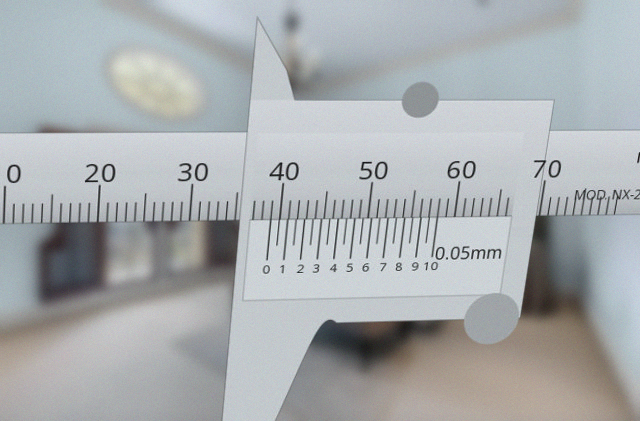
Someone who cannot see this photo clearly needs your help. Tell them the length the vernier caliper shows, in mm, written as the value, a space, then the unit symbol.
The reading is 39.0 mm
